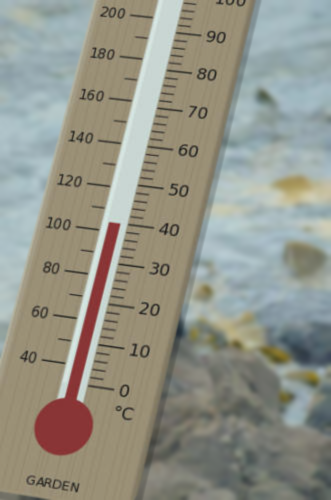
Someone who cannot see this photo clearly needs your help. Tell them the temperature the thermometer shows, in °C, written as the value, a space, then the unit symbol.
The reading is 40 °C
